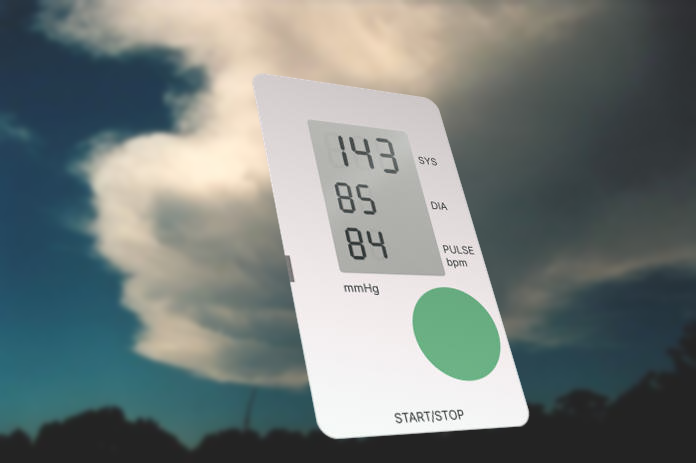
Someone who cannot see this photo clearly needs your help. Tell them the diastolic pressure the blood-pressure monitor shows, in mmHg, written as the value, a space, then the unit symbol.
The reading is 85 mmHg
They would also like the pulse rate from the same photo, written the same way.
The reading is 84 bpm
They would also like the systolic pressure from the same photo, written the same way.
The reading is 143 mmHg
